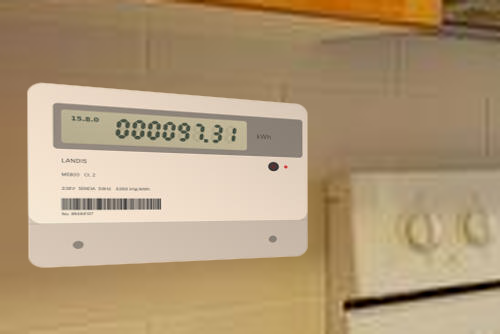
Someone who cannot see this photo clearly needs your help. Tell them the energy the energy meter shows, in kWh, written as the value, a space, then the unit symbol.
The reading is 97.31 kWh
